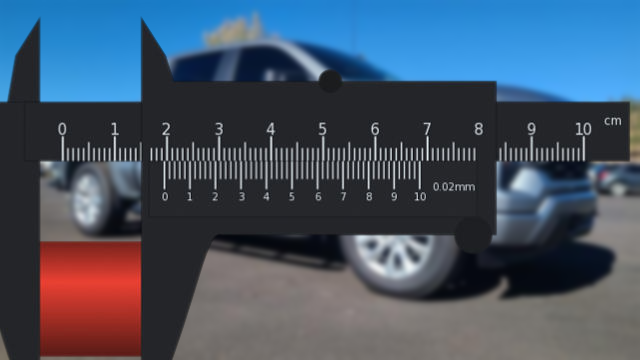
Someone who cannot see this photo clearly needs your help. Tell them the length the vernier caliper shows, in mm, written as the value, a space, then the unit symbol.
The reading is 19.5 mm
